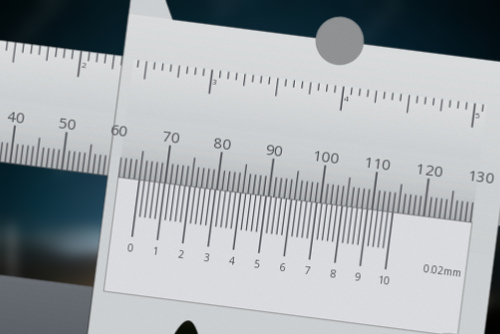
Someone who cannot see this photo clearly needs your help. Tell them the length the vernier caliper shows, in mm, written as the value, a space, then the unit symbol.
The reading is 65.0 mm
